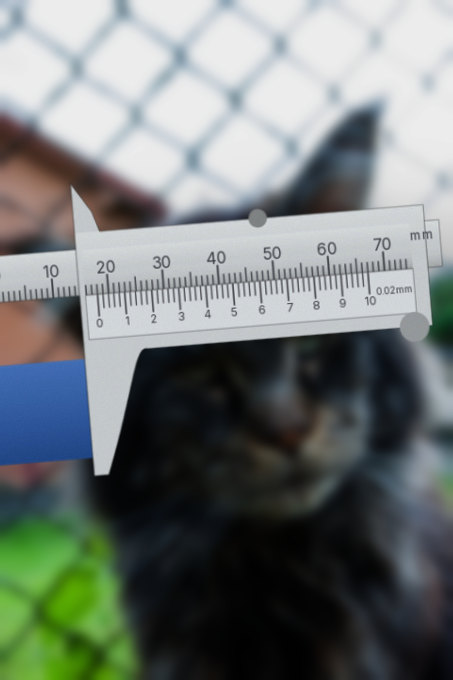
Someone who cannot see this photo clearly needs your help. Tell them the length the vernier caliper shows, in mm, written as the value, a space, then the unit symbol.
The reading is 18.0 mm
